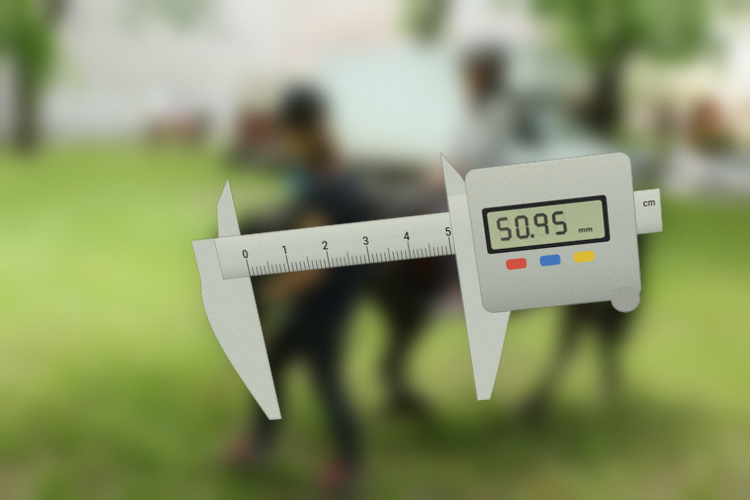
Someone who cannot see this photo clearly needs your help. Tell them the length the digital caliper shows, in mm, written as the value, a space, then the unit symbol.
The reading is 50.95 mm
